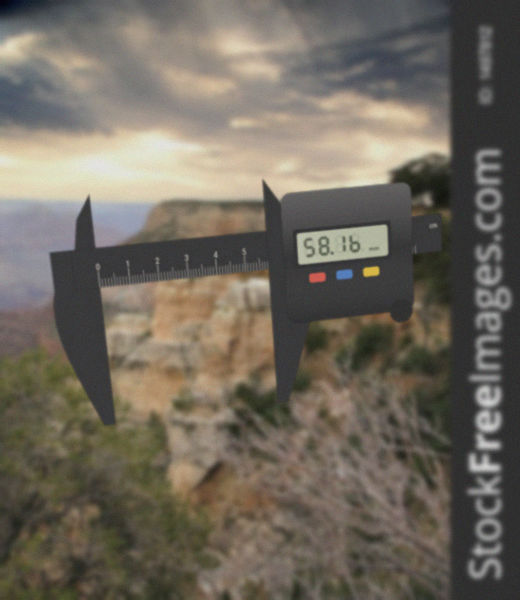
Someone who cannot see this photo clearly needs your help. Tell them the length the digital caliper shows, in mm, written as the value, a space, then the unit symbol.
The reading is 58.16 mm
